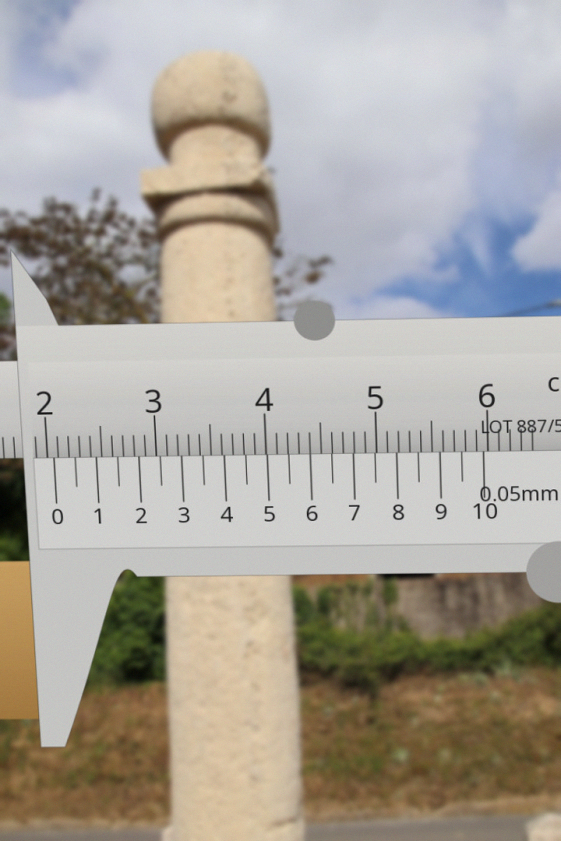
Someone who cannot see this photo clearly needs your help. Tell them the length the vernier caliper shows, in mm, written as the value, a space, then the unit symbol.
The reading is 20.6 mm
